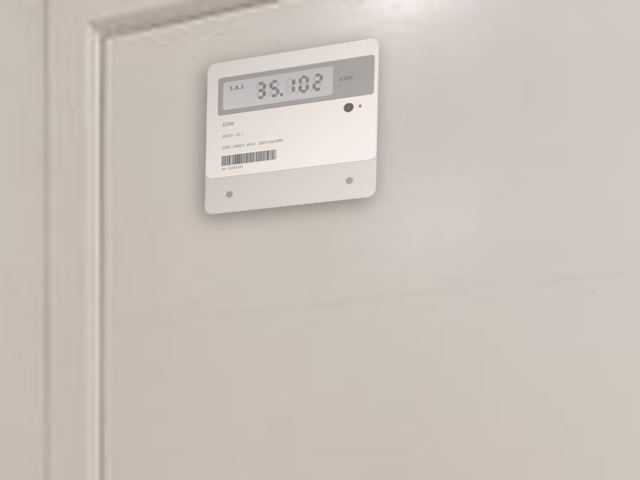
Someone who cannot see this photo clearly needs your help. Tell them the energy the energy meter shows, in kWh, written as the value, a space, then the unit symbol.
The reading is 35.102 kWh
